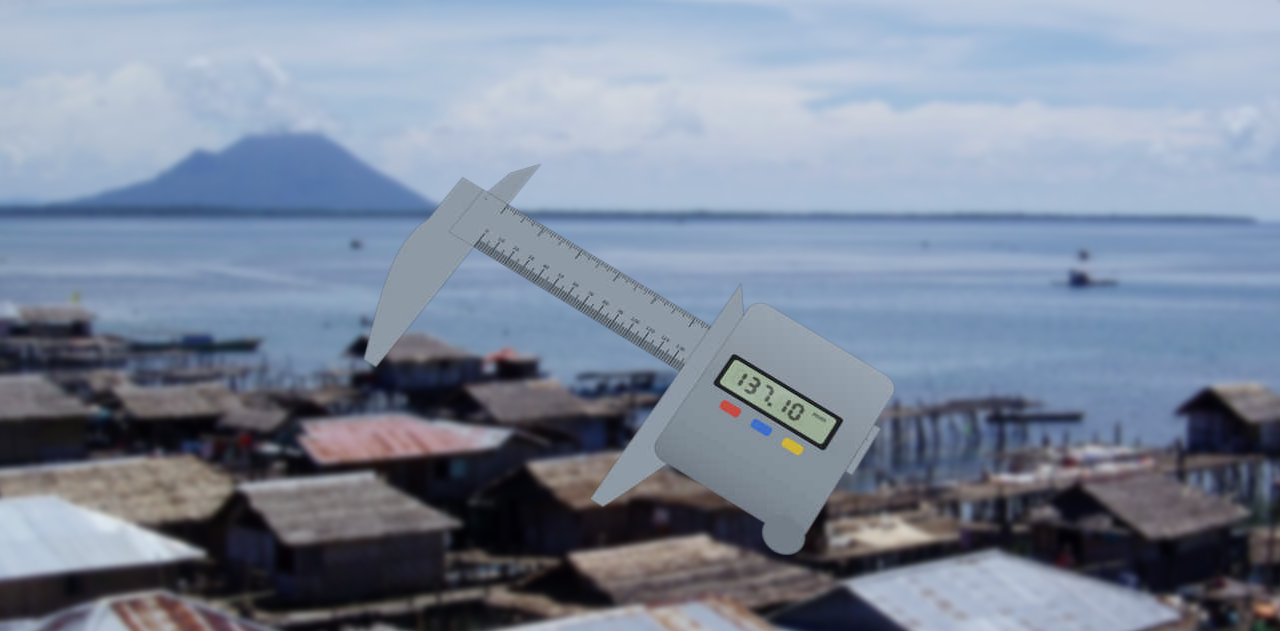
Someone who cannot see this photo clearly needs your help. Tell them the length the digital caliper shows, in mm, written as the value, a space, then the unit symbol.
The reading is 137.10 mm
